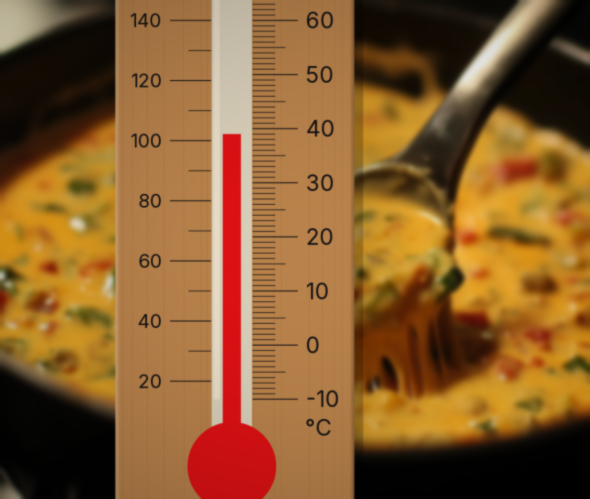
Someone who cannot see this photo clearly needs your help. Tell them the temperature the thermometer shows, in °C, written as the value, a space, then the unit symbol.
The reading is 39 °C
